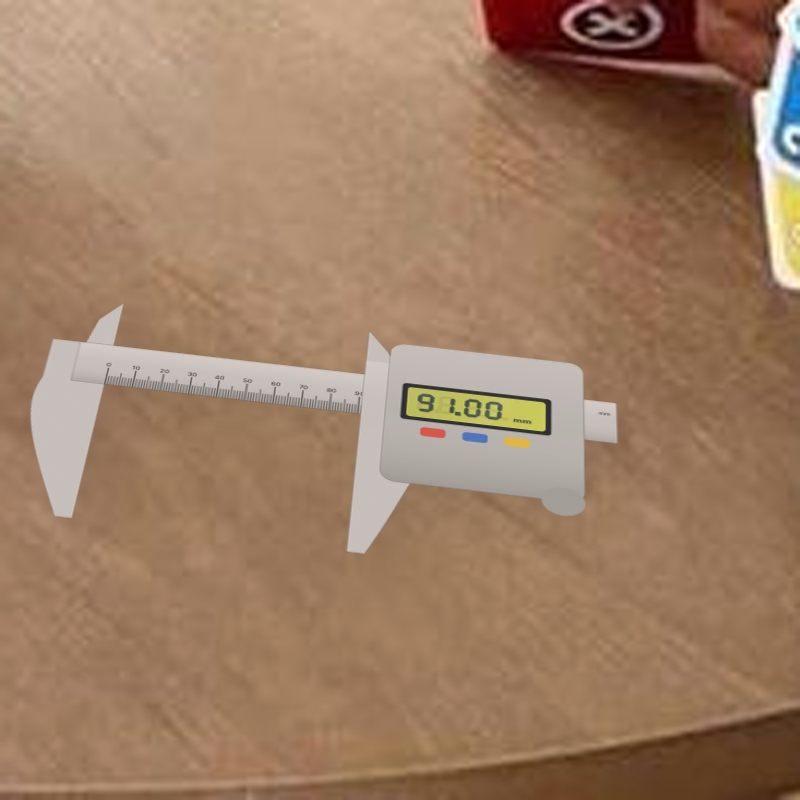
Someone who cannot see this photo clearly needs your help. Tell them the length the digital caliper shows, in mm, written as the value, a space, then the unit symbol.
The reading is 91.00 mm
